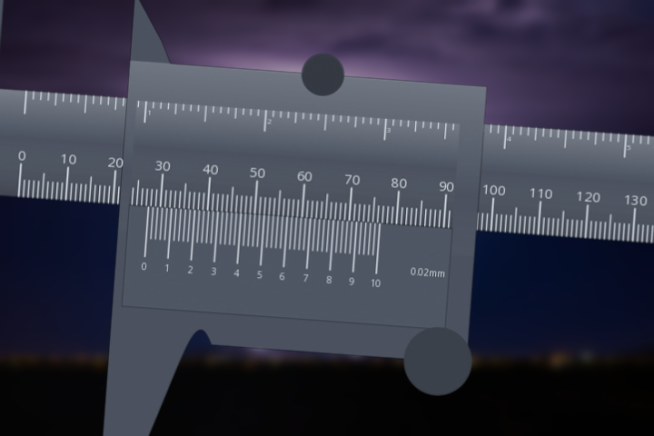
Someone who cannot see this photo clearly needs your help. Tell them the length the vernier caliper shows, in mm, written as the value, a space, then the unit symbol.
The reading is 27.5 mm
